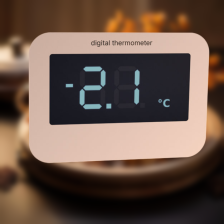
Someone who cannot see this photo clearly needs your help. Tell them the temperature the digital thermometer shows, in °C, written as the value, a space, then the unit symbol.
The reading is -2.1 °C
